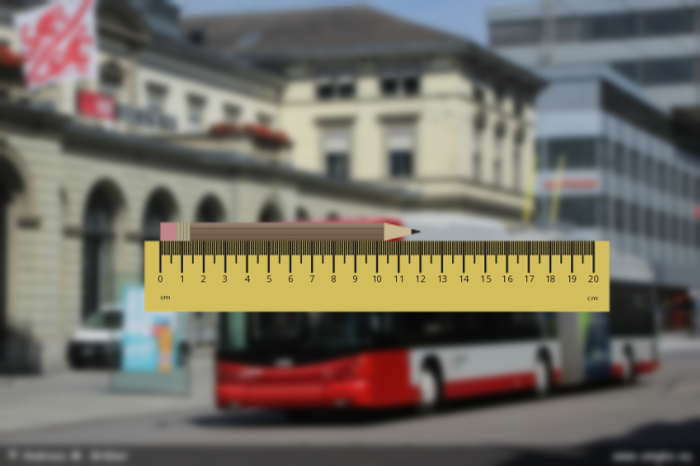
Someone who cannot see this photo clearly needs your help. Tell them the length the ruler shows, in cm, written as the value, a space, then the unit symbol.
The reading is 12 cm
